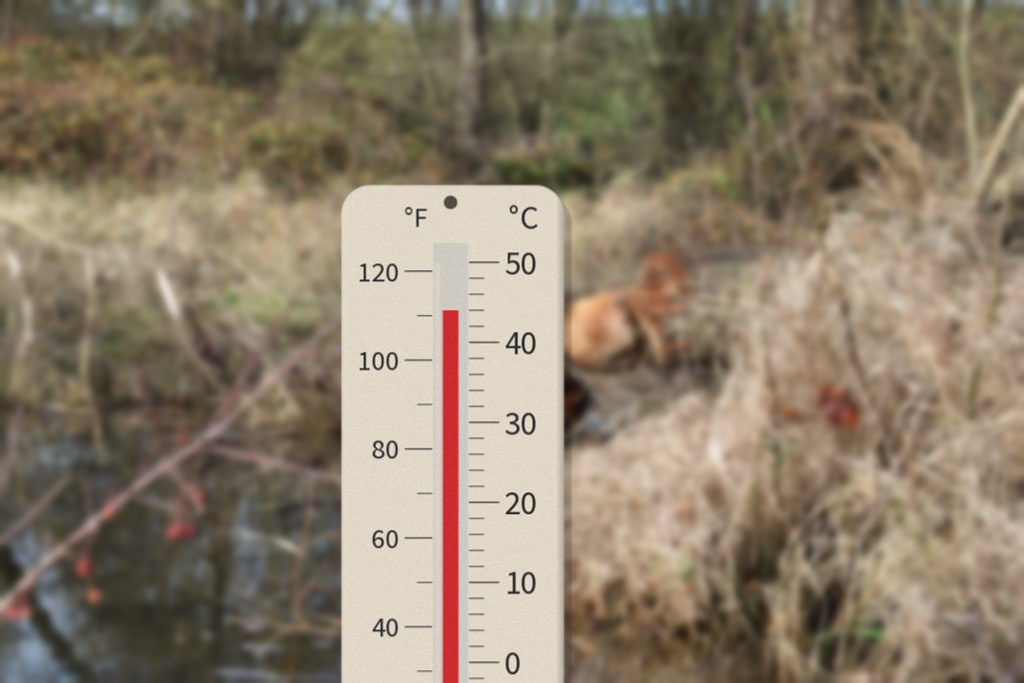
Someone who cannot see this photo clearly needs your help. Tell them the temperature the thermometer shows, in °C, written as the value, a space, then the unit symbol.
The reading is 44 °C
